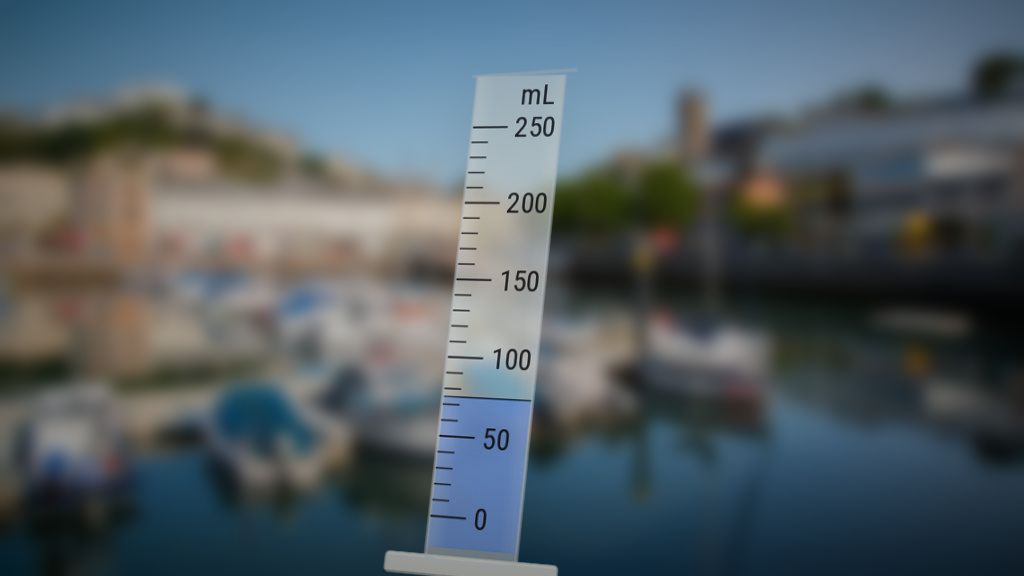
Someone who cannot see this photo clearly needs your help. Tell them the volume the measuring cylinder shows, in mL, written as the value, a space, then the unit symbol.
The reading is 75 mL
